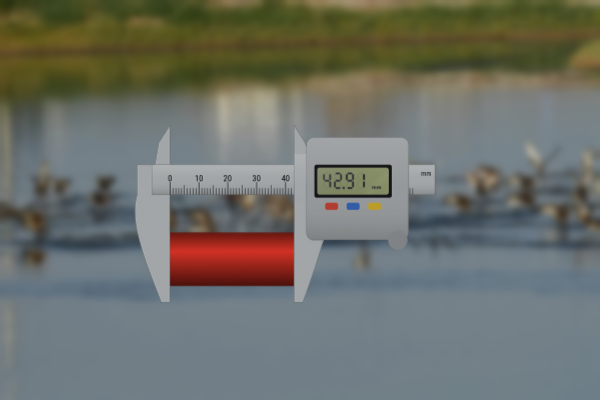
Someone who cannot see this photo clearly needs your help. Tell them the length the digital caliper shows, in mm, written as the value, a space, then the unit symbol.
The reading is 42.91 mm
